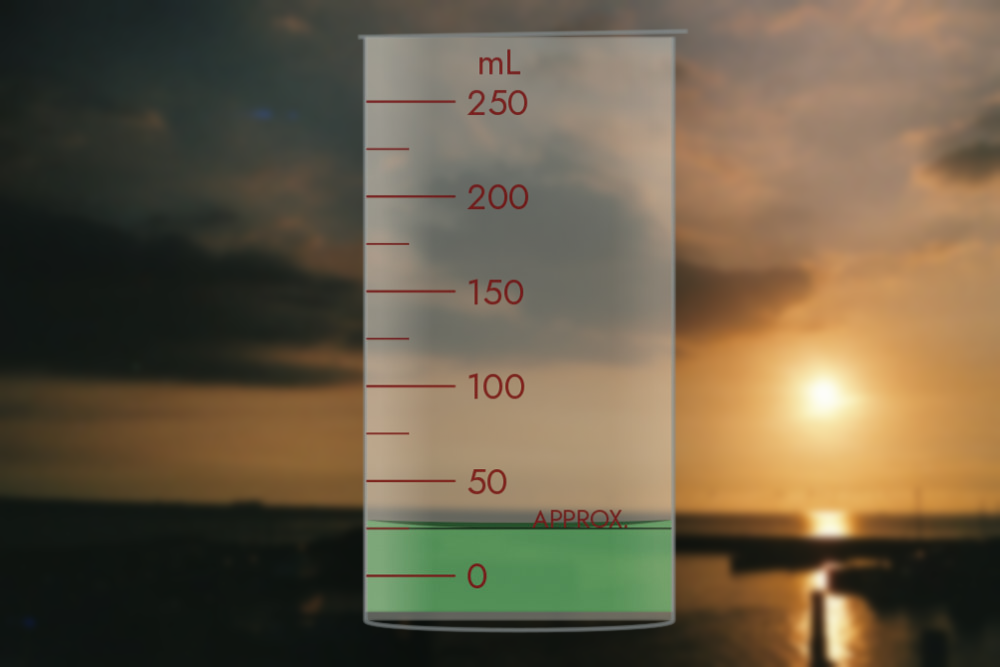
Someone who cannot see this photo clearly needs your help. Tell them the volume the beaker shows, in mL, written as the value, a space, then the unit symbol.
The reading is 25 mL
